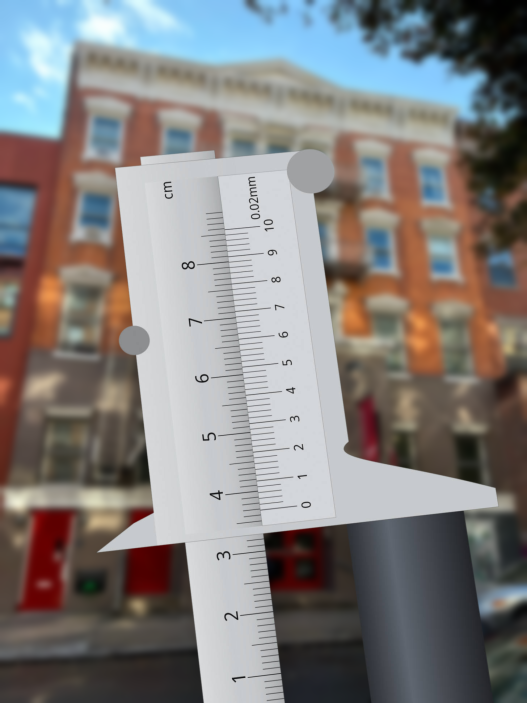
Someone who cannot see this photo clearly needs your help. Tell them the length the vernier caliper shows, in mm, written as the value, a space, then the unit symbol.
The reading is 36.8 mm
